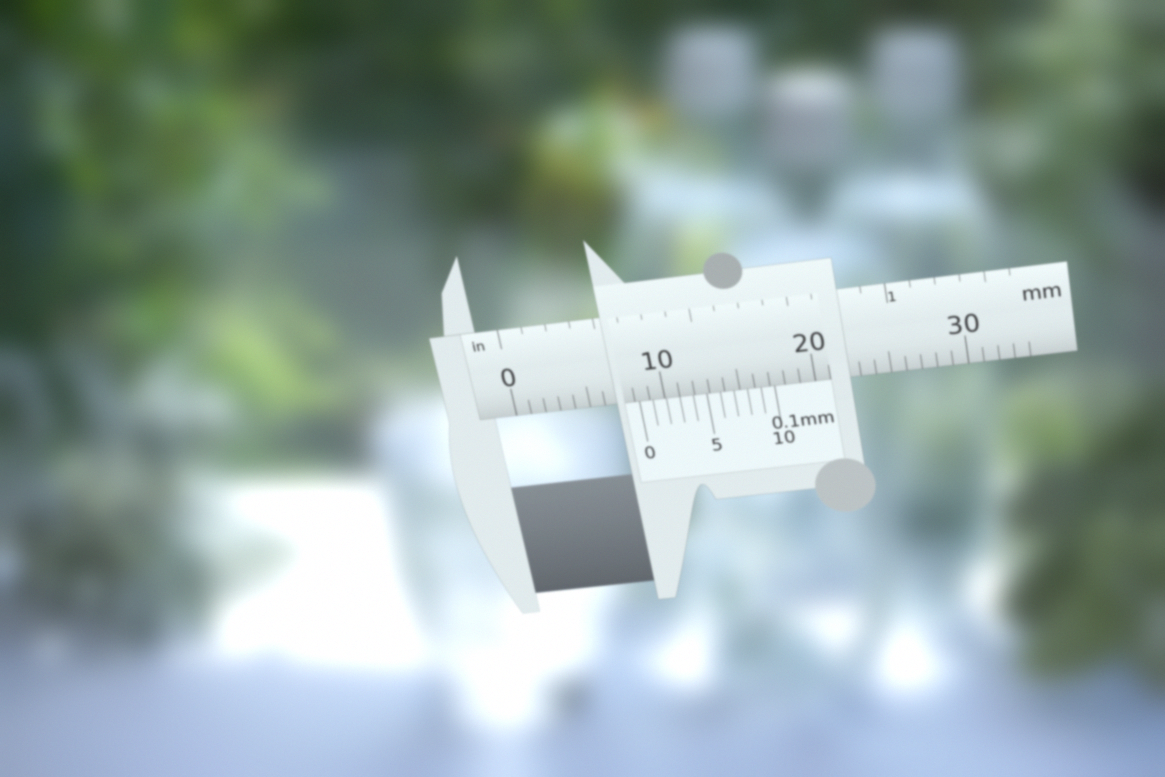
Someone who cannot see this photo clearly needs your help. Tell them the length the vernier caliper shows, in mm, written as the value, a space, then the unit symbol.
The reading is 8.3 mm
